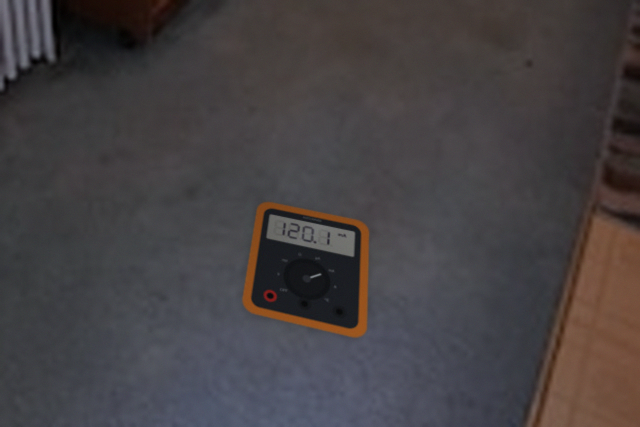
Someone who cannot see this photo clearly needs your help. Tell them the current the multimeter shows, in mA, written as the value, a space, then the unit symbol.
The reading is 120.1 mA
